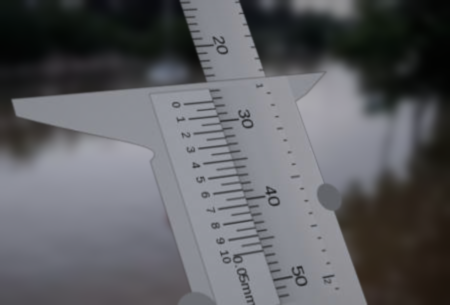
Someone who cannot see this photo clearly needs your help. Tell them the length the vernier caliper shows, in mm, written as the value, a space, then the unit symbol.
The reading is 27.4 mm
